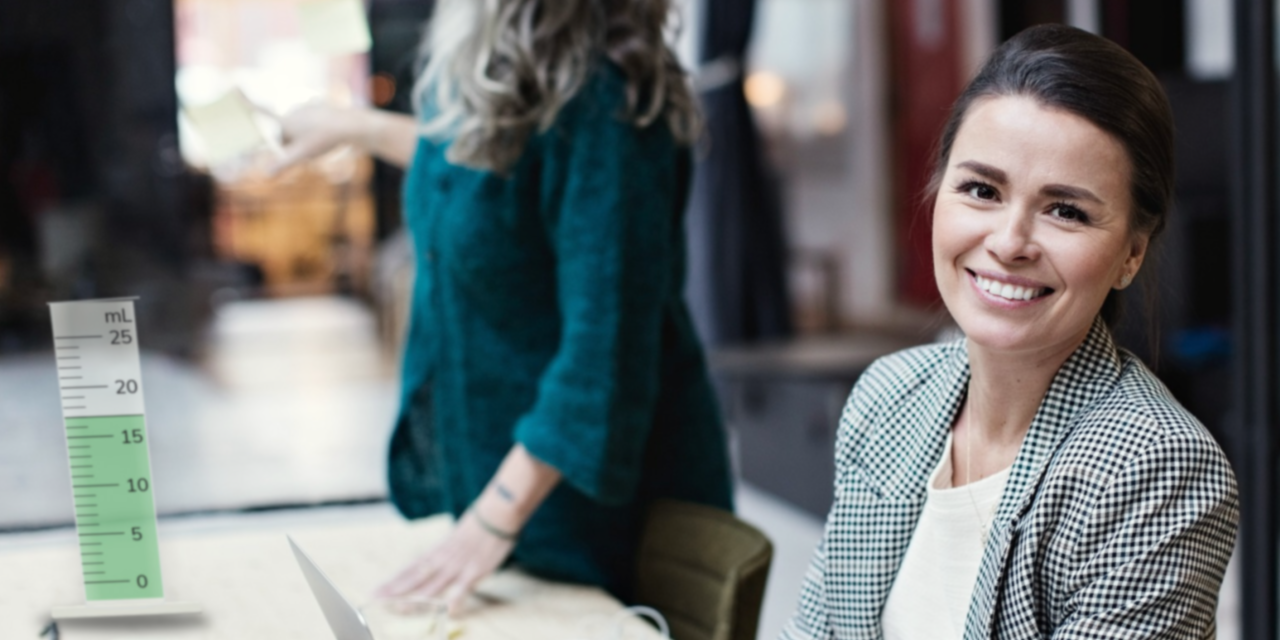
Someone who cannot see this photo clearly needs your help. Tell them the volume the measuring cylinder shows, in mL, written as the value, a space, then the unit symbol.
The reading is 17 mL
